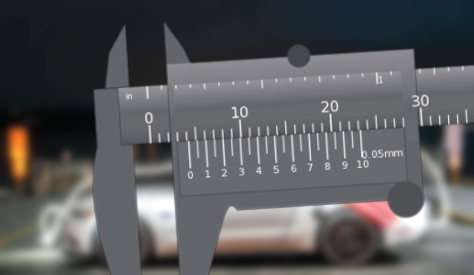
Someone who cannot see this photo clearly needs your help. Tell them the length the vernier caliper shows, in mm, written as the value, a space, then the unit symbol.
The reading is 4.2 mm
